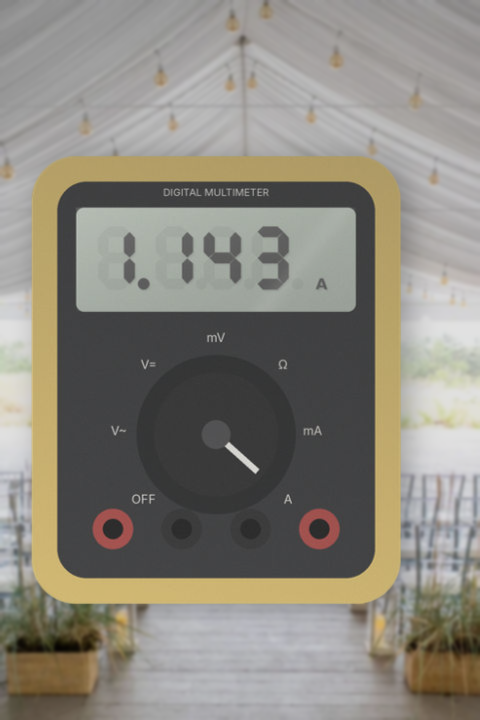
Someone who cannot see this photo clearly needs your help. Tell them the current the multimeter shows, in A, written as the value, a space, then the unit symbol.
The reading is 1.143 A
